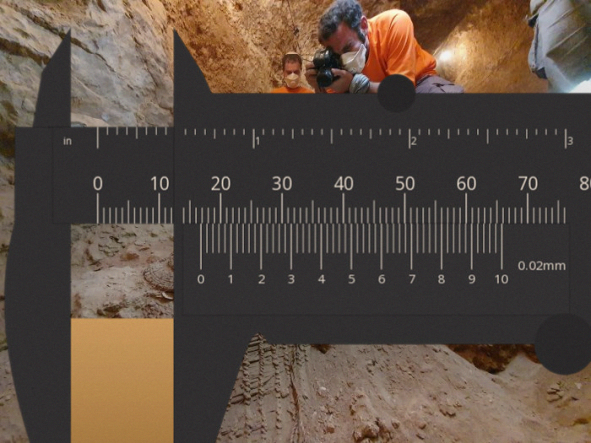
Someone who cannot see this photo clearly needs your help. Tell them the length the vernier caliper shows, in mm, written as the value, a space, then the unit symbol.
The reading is 16.8 mm
